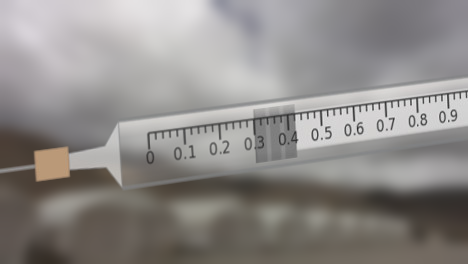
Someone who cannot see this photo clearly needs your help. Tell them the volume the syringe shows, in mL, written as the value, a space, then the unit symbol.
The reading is 0.3 mL
